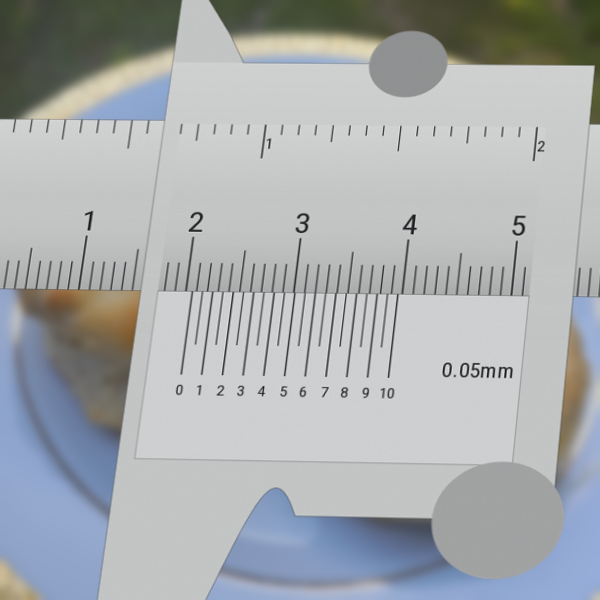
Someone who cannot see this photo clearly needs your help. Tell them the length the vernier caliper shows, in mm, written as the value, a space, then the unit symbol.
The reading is 20.6 mm
